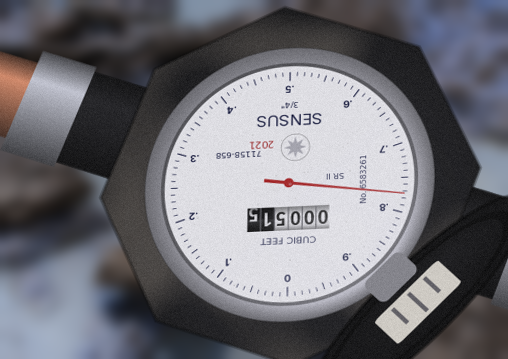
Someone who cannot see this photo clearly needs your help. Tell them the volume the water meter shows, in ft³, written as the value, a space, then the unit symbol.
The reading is 514.77 ft³
